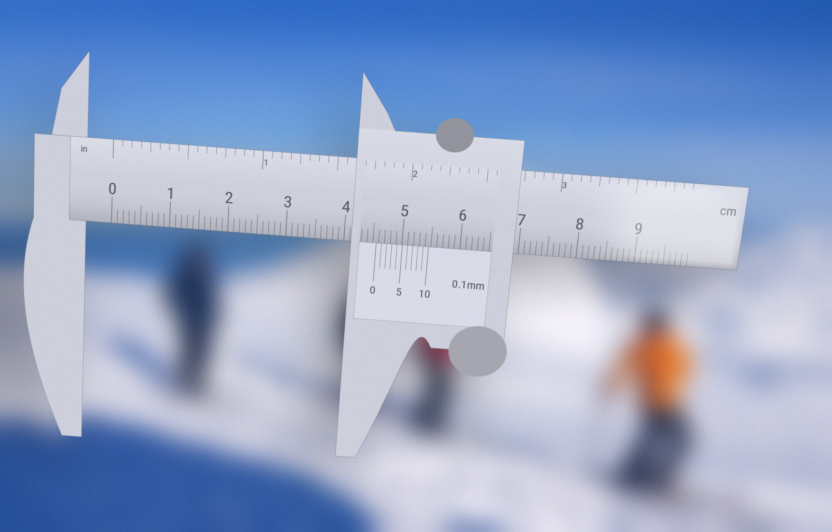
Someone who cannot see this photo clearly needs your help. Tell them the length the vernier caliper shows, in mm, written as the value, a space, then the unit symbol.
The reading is 45.6 mm
